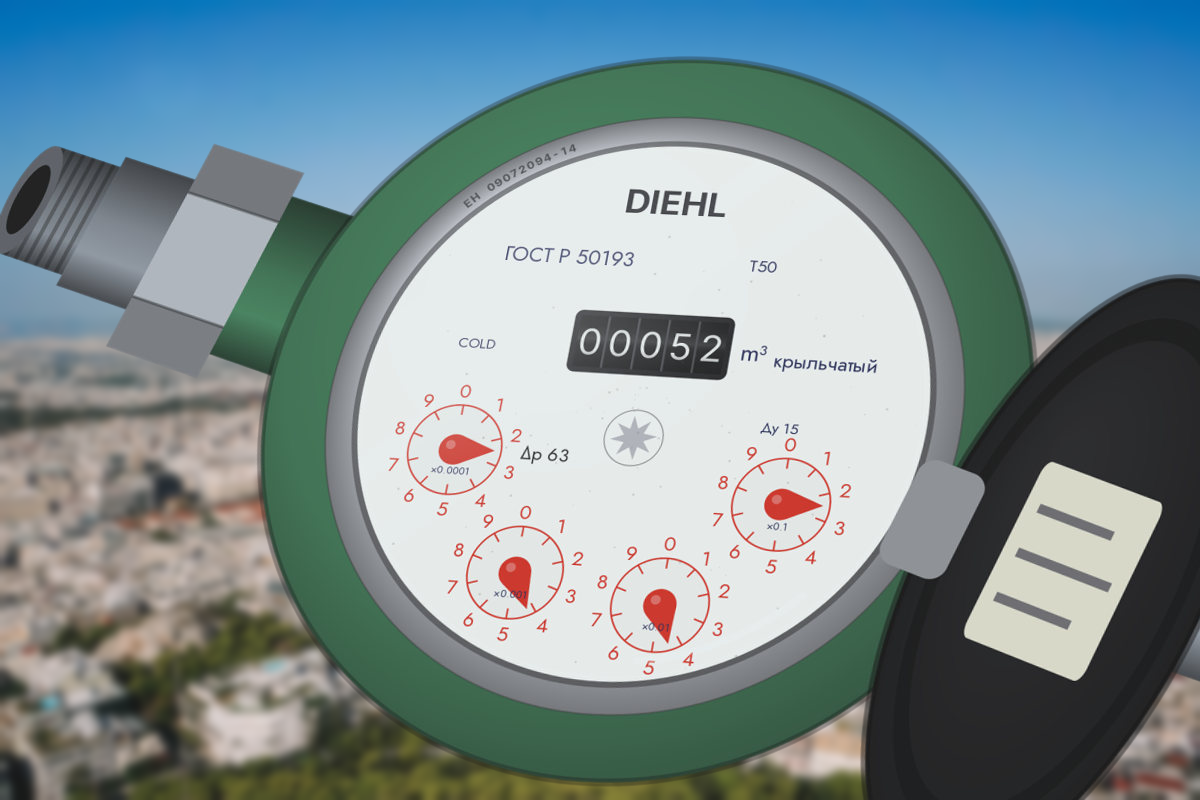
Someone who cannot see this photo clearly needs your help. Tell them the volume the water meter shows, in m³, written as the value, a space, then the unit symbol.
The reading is 52.2442 m³
